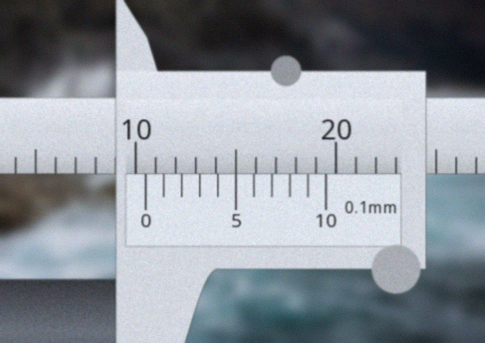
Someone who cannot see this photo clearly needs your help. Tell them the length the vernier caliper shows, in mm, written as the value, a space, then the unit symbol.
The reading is 10.5 mm
